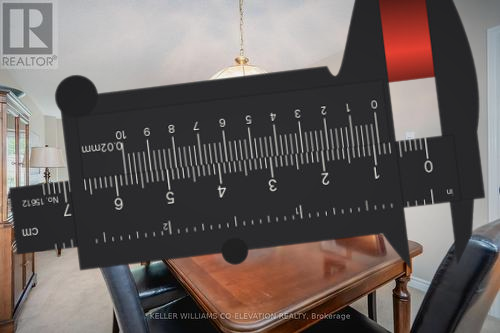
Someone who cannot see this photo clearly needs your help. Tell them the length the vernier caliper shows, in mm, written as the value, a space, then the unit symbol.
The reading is 9.0 mm
